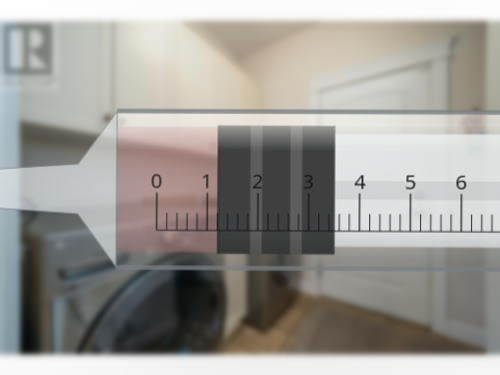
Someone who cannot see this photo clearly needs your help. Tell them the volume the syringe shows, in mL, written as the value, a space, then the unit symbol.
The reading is 1.2 mL
